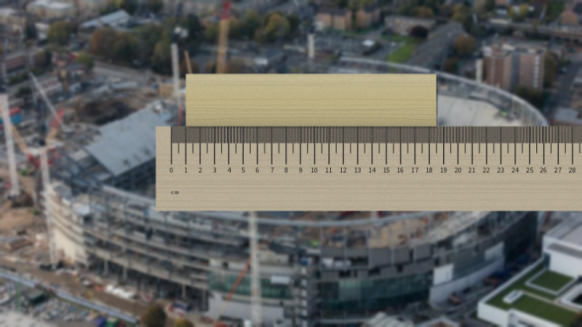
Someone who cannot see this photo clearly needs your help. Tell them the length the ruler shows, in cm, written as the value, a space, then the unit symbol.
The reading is 17.5 cm
